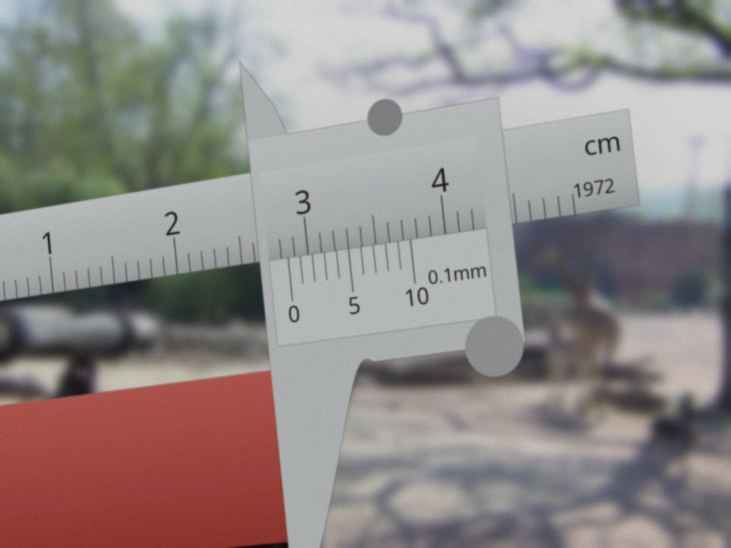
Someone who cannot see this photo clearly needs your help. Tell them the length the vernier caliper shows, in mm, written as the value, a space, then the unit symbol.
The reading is 28.5 mm
